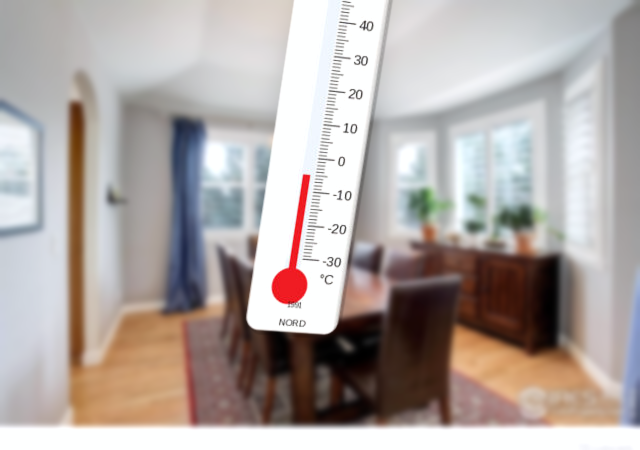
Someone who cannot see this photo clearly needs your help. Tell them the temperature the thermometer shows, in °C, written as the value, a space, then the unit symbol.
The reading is -5 °C
